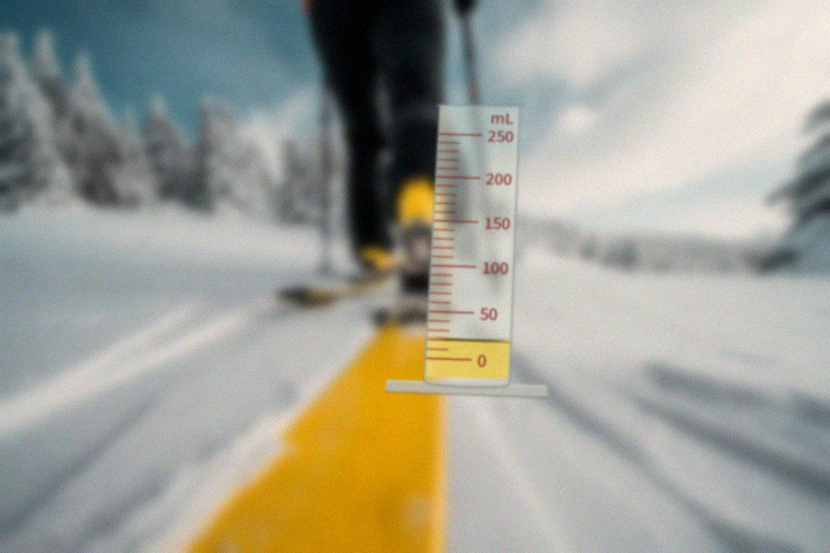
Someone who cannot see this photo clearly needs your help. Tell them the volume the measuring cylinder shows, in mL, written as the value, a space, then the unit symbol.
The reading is 20 mL
